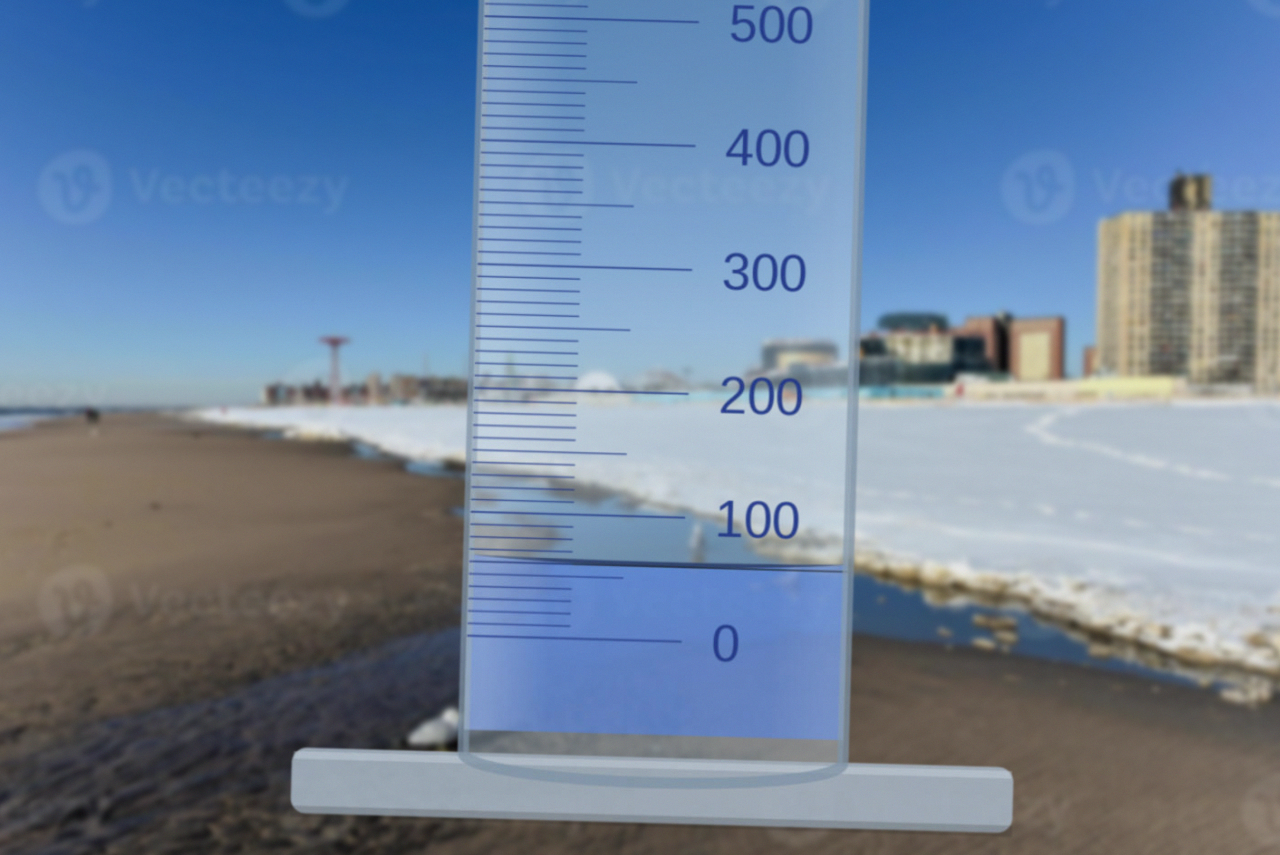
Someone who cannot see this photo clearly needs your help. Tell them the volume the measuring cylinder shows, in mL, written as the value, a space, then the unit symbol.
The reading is 60 mL
